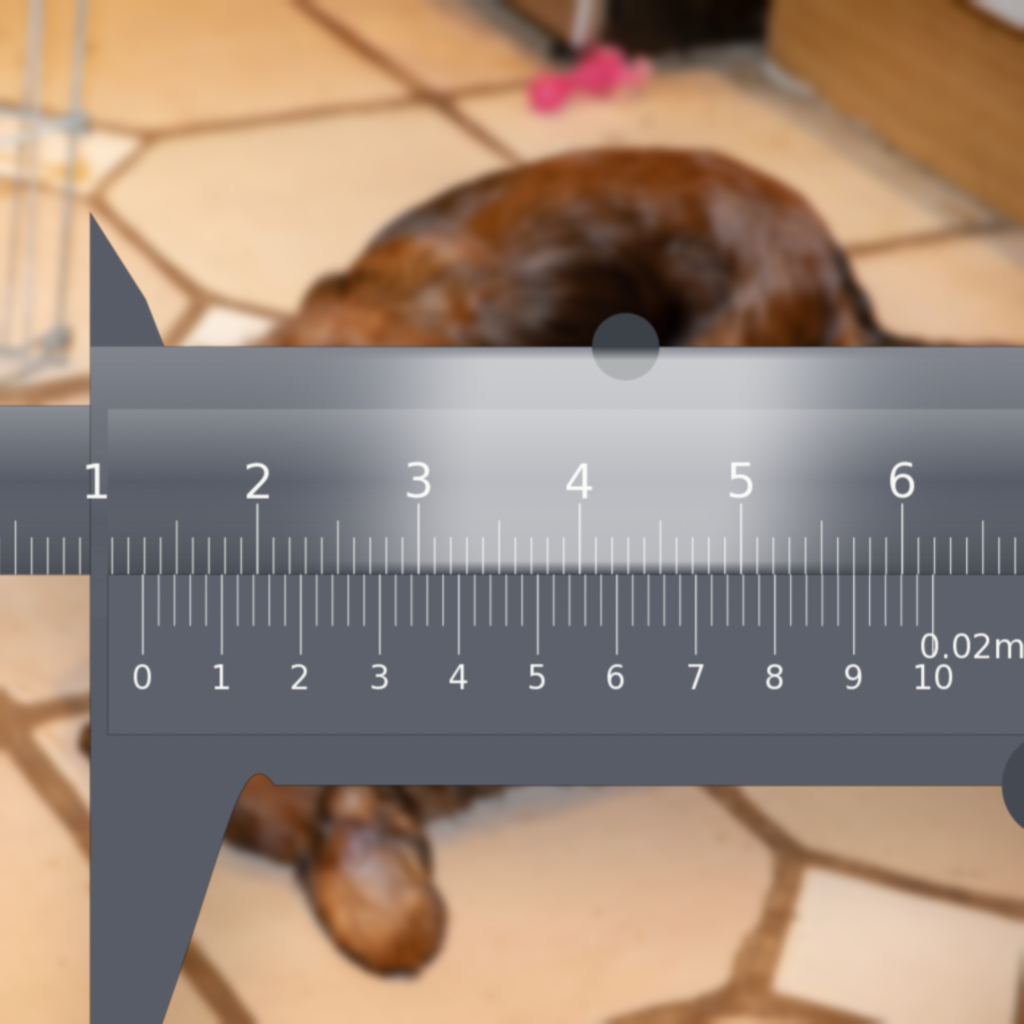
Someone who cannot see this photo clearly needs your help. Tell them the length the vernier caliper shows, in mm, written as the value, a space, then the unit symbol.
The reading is 12.9 mm
